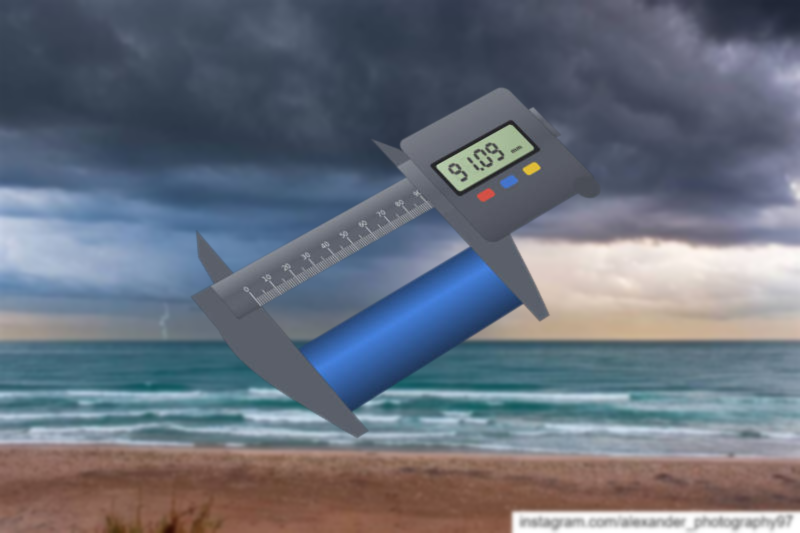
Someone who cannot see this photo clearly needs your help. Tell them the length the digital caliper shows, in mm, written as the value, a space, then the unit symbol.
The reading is 91.09 mm
